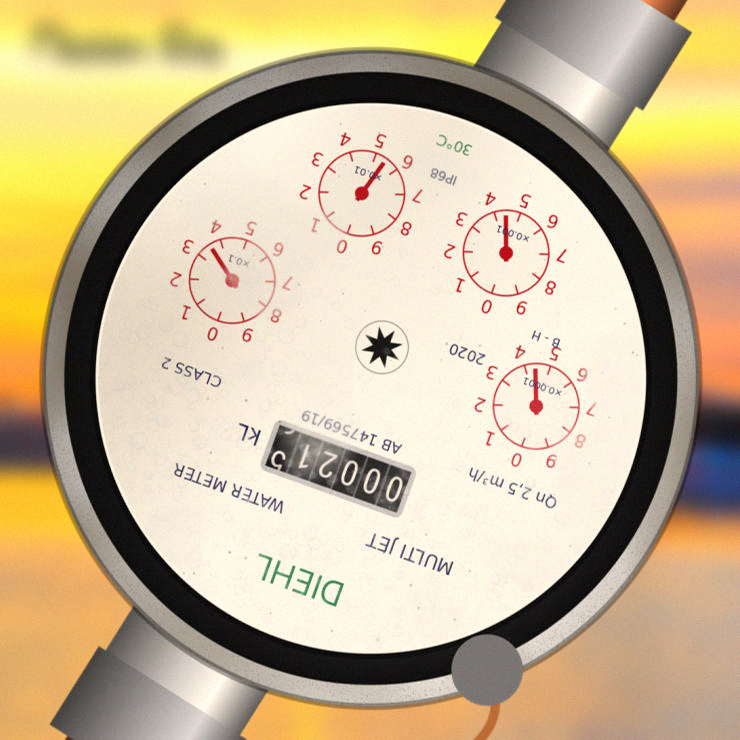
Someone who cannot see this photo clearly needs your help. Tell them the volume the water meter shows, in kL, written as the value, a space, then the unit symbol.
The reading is 215.3544 kL
